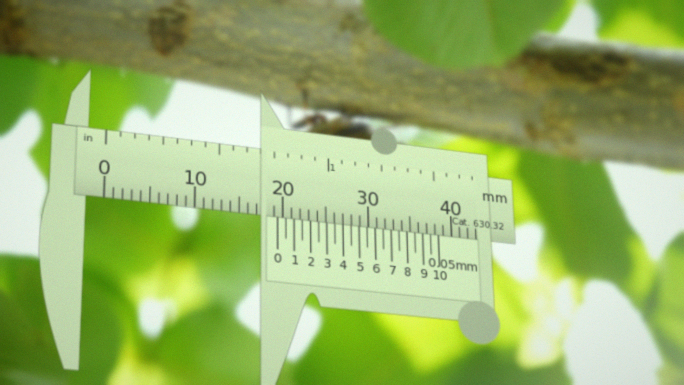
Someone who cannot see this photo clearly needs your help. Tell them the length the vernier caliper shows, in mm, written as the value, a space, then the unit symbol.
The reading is 19.4 mm
